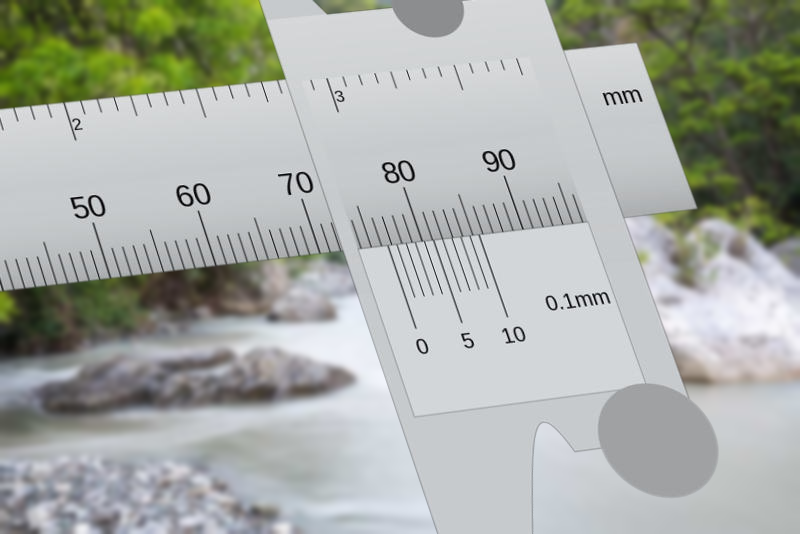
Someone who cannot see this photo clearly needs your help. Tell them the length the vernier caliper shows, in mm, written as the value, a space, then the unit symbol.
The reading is 76.6 mm
